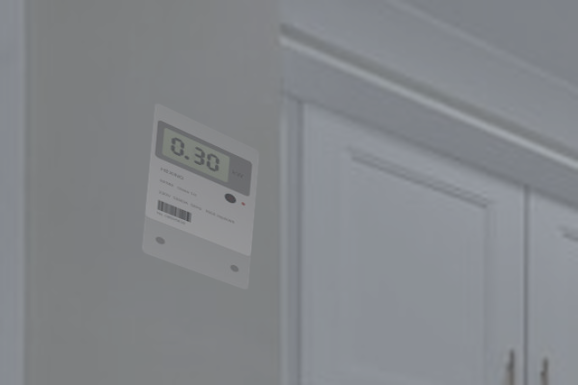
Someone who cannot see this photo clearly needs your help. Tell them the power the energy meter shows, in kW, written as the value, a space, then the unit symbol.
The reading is 0.30 kW
